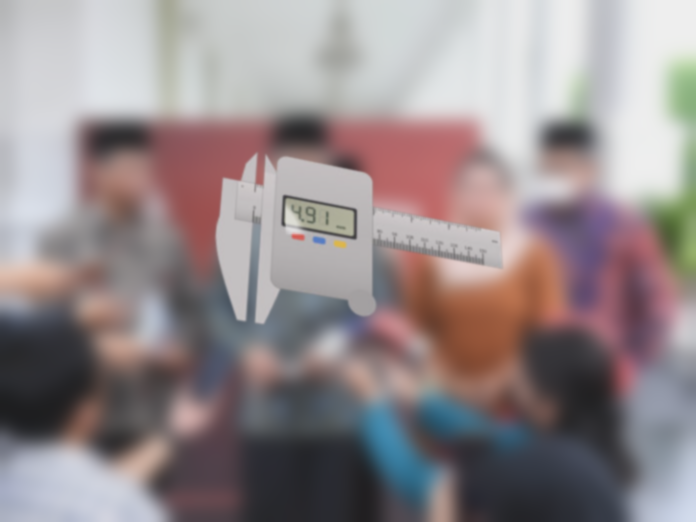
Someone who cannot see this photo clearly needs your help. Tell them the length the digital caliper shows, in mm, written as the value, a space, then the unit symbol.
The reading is 4.91 mm
